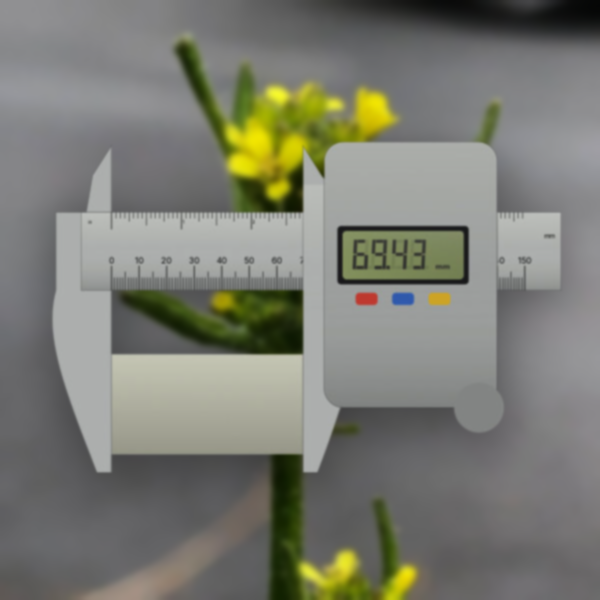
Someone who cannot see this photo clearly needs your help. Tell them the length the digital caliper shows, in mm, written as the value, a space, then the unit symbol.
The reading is 69.43 mm
